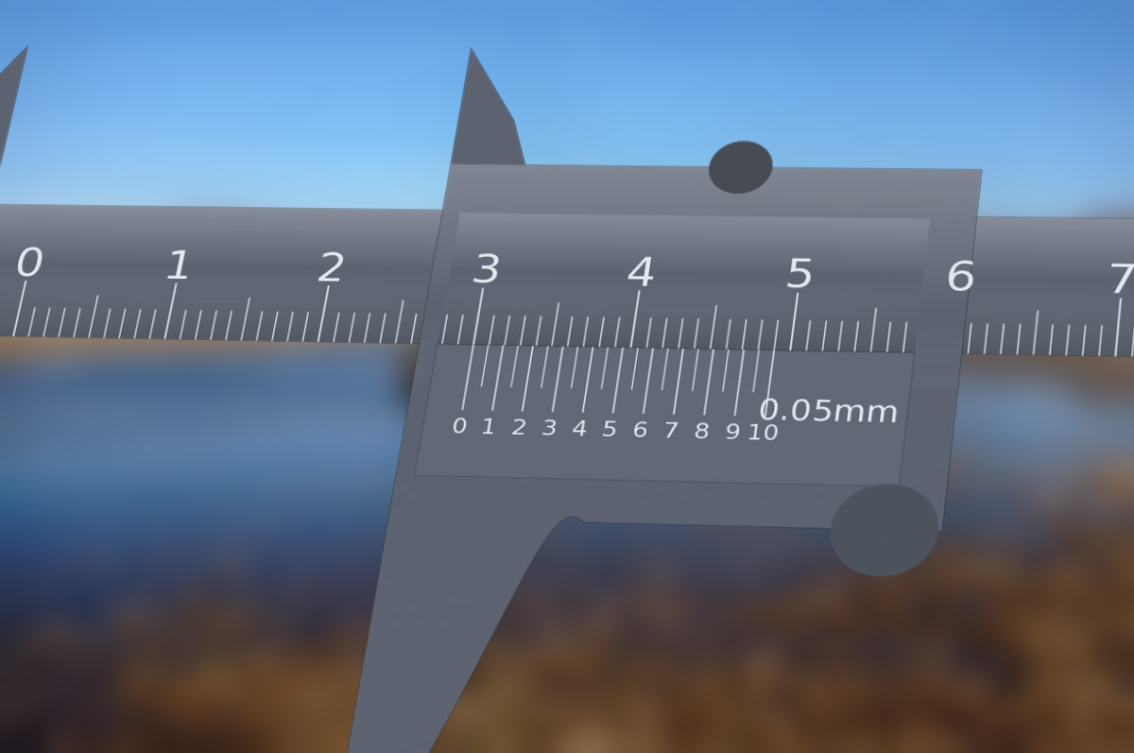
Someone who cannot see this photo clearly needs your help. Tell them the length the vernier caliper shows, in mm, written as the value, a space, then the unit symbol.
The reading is 30.0 mm
